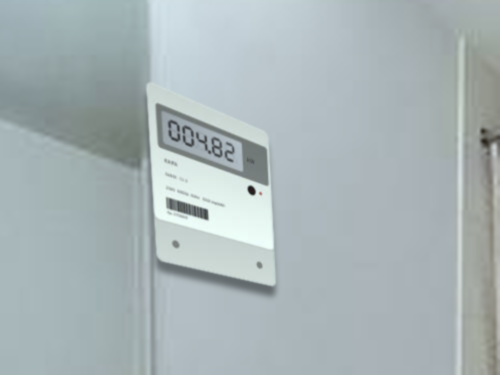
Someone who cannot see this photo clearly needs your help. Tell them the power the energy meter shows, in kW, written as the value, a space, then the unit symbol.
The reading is 4.82 kW
